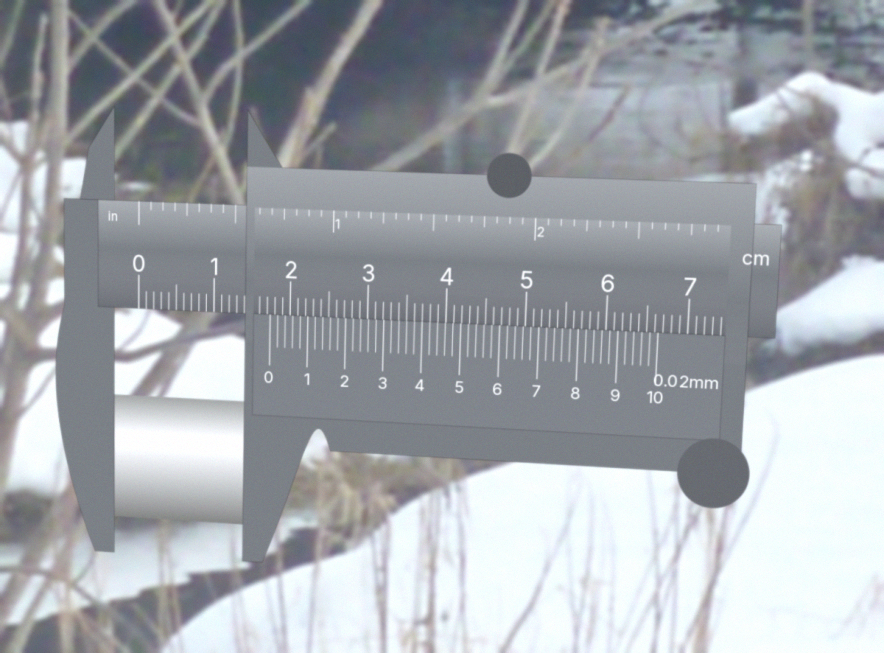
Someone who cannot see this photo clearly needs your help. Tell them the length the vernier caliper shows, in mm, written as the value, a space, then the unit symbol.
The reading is 17.4 mm
